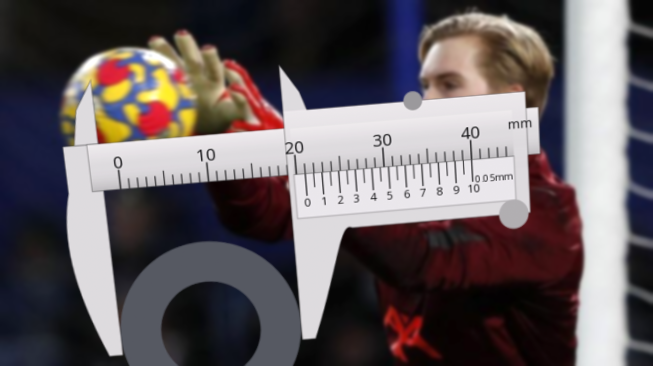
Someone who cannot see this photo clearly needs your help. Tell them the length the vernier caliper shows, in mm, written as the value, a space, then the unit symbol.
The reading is 21.0 mm
